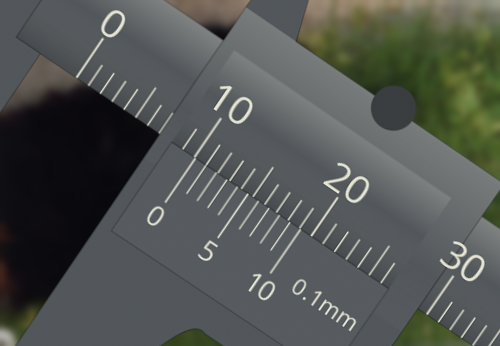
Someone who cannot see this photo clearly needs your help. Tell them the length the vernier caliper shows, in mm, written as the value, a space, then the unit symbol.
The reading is 10.1 mm
